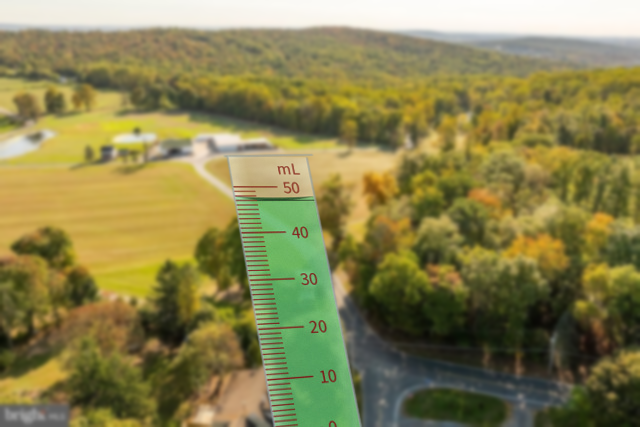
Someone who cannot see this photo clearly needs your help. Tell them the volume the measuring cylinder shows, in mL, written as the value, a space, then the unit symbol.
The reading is 47 mL
